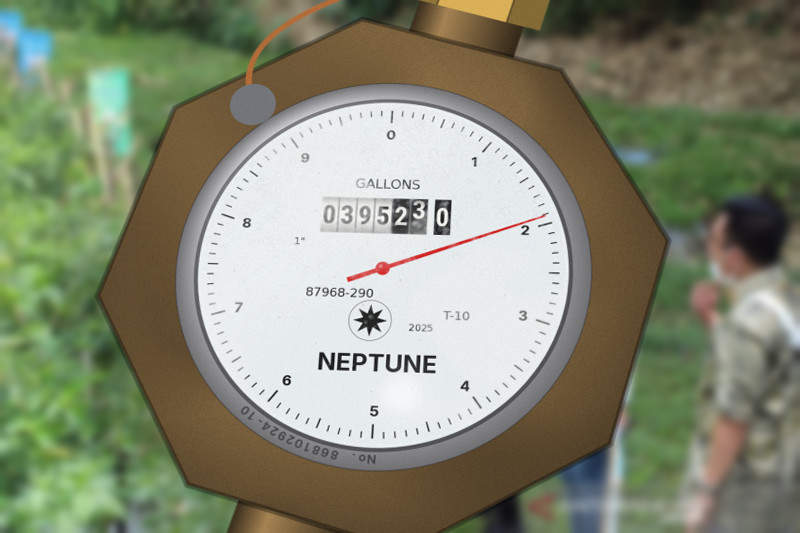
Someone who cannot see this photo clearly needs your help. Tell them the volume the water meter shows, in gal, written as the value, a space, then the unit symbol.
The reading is 395231.9 gal
